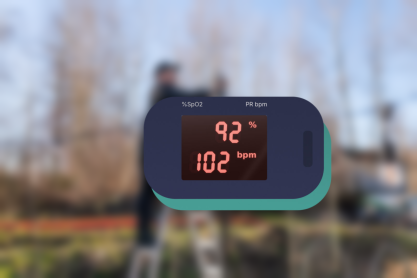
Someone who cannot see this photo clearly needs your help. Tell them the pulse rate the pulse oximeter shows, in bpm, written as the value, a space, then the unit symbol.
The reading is 102 bpm
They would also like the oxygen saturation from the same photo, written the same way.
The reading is 92 %
